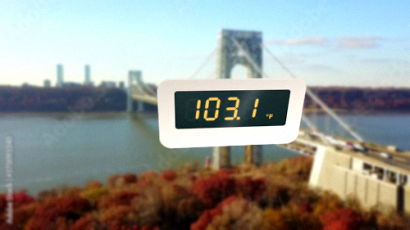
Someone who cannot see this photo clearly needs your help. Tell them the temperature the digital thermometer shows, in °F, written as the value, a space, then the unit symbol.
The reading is 103.1 °F
